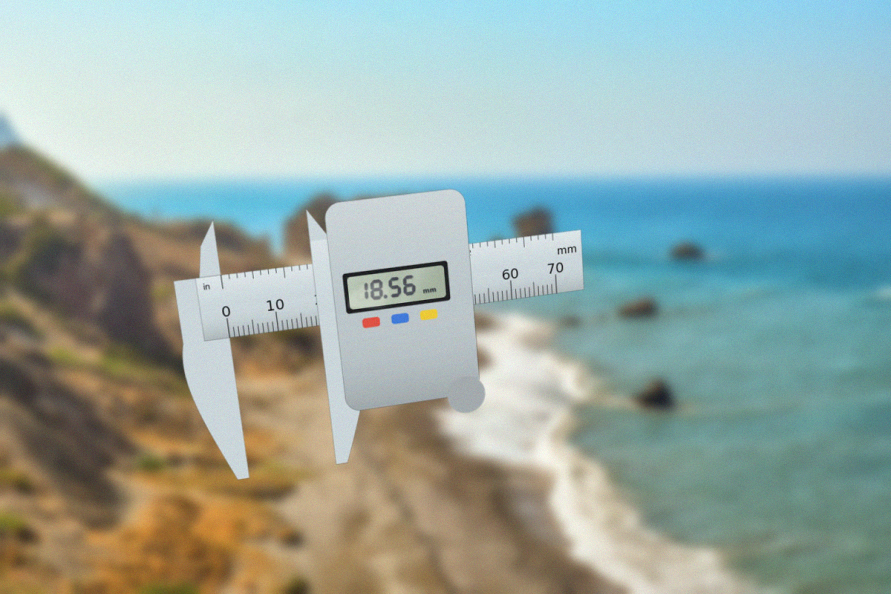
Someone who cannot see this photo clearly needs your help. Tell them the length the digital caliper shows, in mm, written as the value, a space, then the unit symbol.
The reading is 18.56 mm
